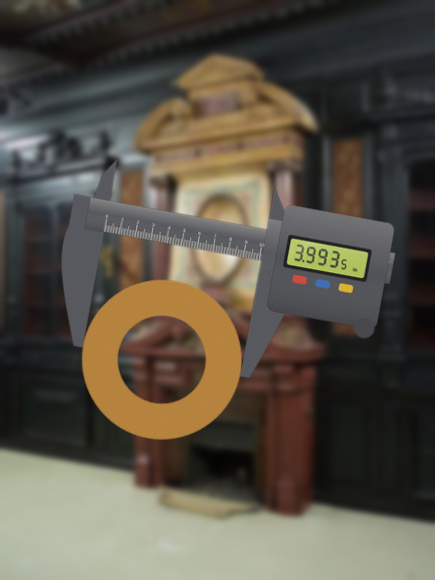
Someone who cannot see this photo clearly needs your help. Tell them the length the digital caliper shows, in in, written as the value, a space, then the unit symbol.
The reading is 3.9935 in
